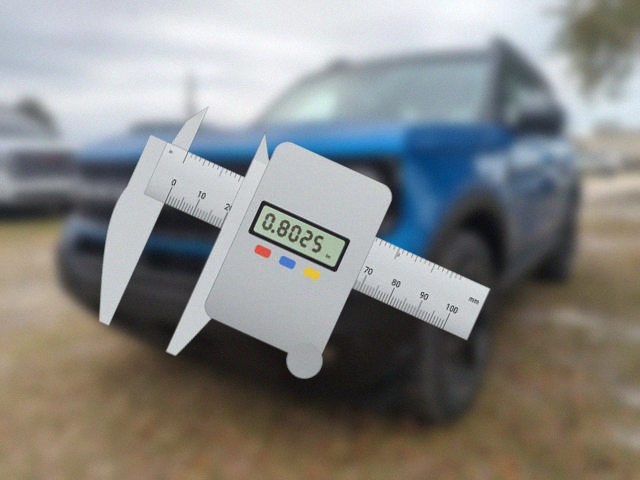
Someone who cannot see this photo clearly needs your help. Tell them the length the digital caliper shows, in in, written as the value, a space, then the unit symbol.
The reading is 0.8025 in
